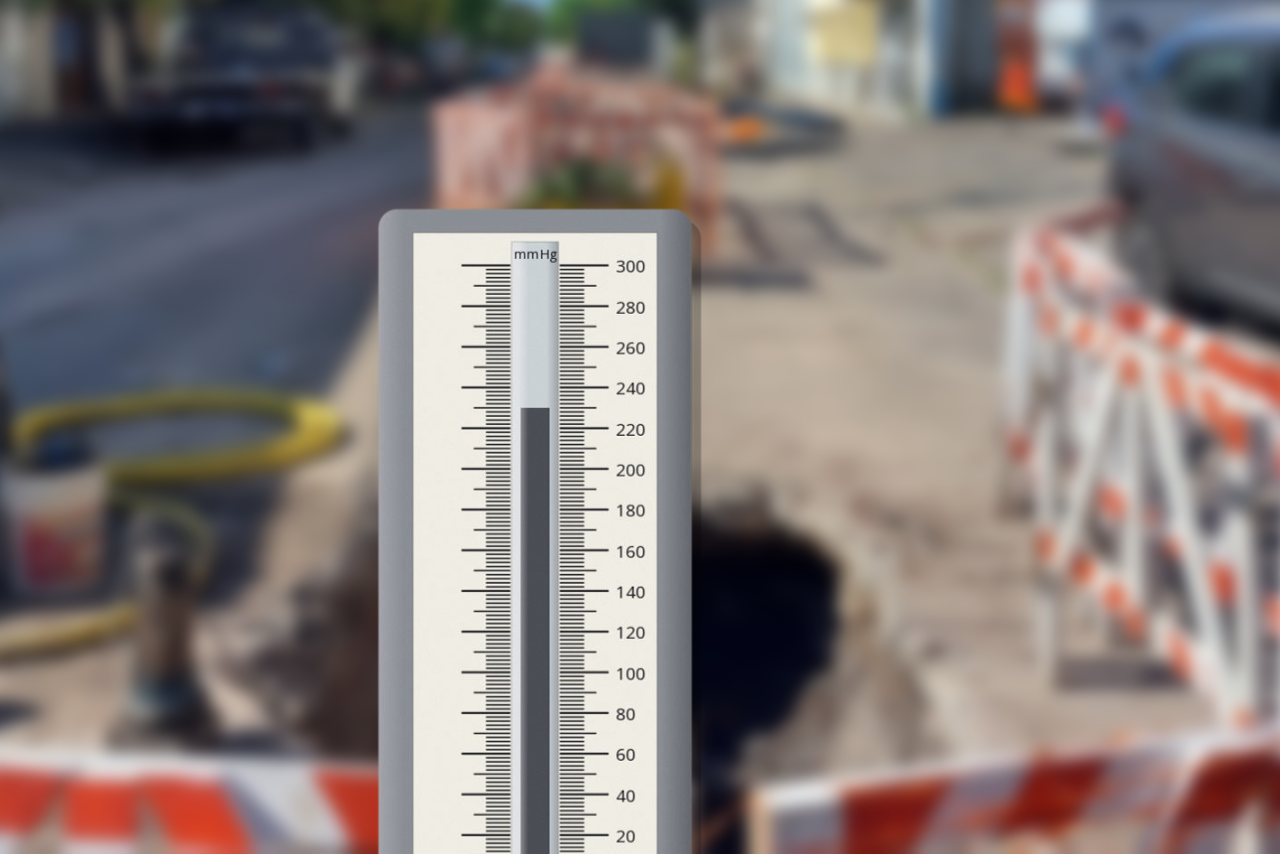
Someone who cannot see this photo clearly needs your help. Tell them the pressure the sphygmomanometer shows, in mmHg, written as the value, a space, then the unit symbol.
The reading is 230 mmHg
